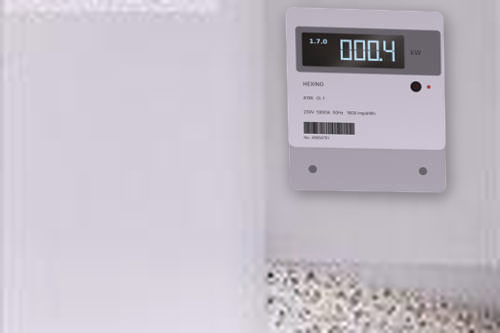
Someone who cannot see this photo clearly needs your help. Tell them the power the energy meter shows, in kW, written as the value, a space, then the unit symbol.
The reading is 0.4 kW
